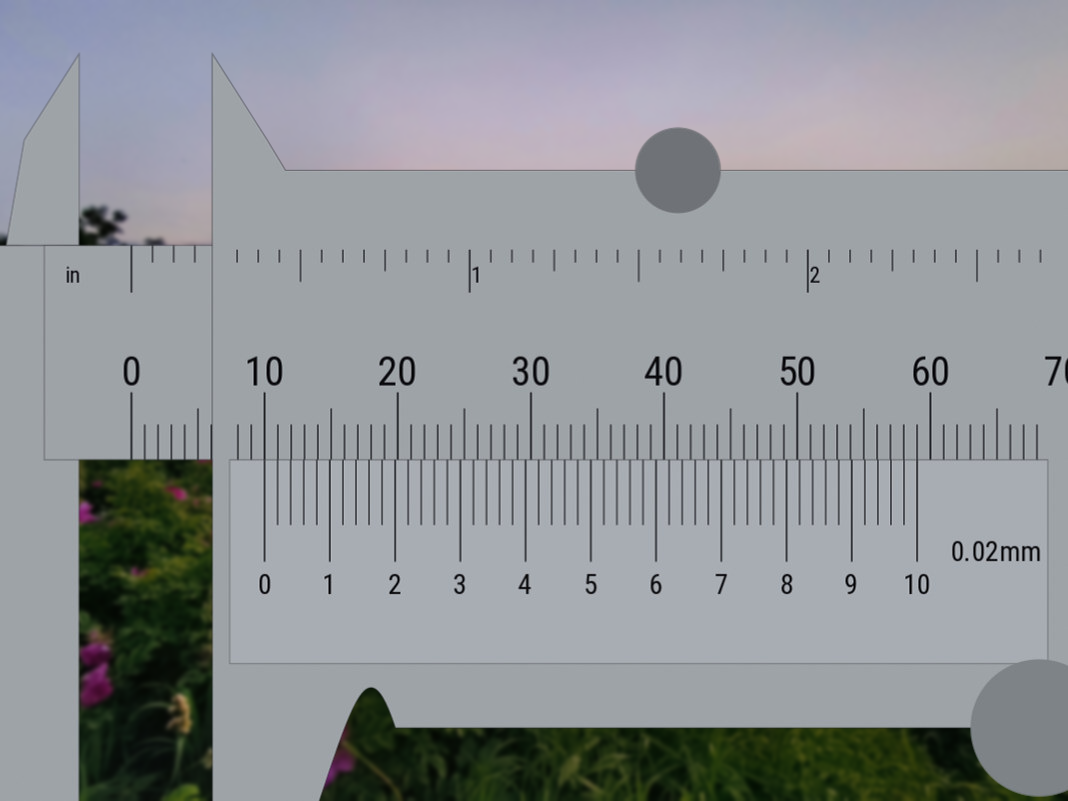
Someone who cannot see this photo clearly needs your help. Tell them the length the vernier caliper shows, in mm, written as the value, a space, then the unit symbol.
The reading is 10.0 mm
